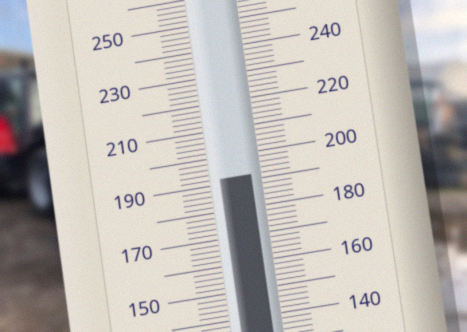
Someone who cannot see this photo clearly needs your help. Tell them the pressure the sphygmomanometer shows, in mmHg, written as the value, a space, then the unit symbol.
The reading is 192 mmHg
